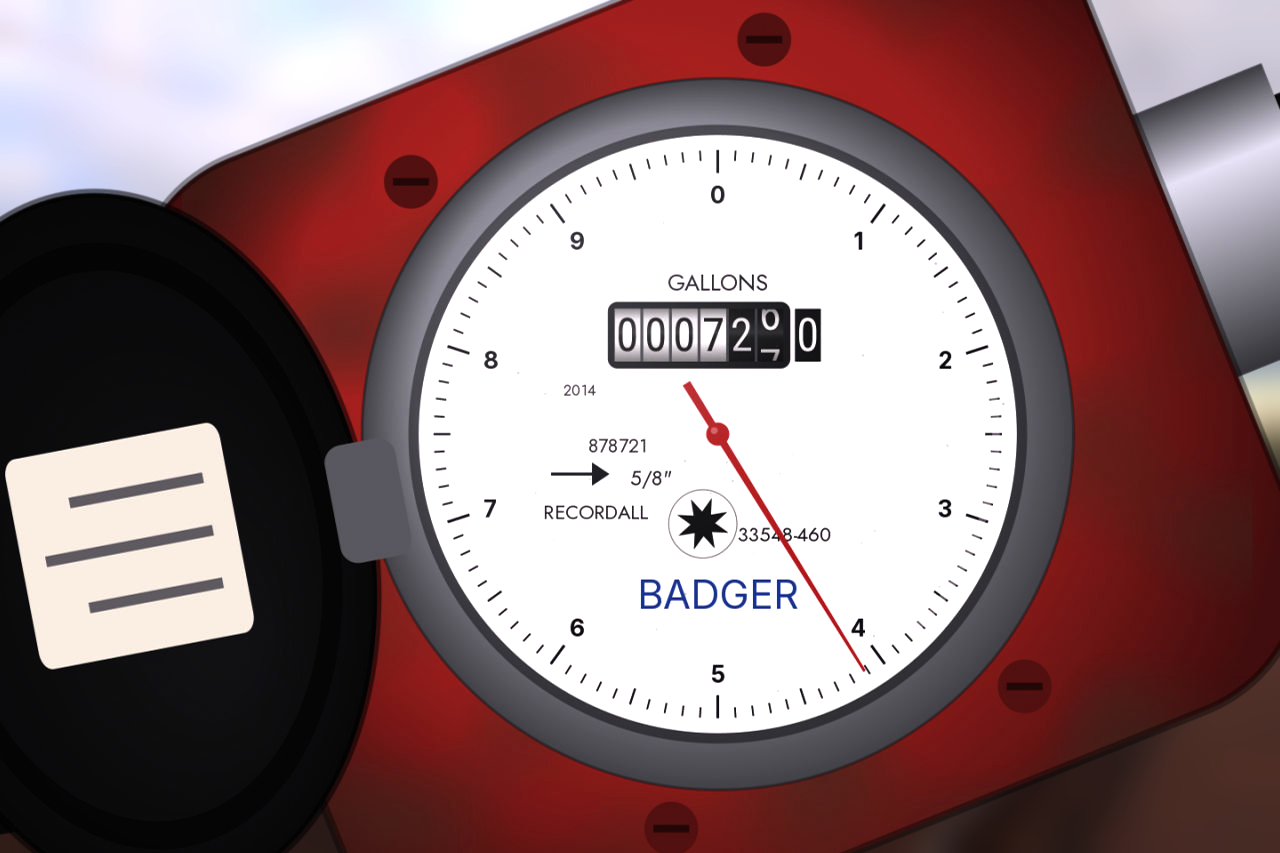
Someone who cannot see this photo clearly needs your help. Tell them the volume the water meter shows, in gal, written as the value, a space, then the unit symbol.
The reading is 7264.1 gal
